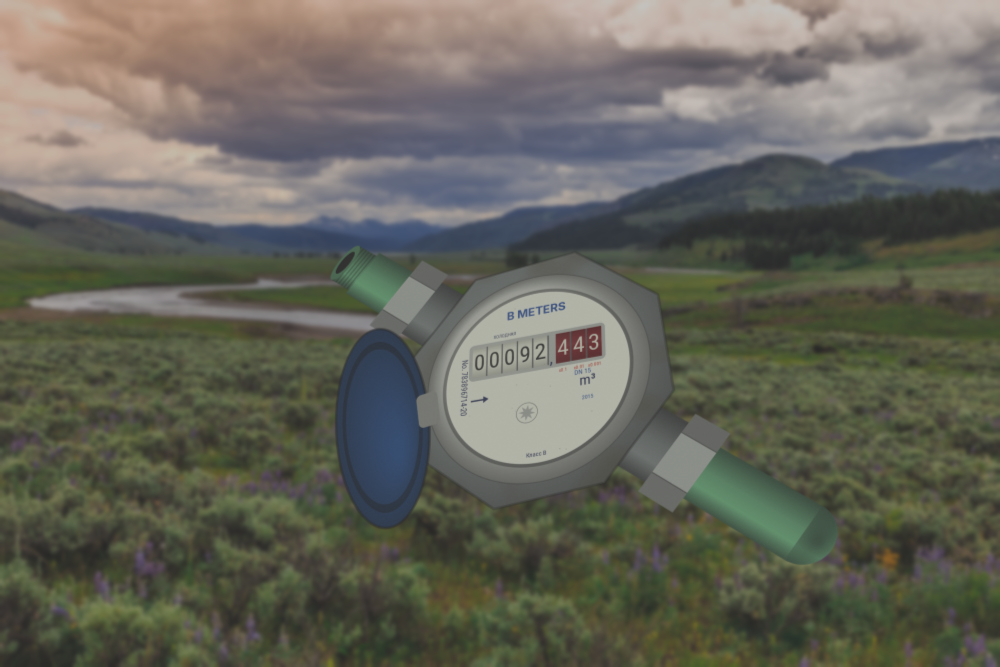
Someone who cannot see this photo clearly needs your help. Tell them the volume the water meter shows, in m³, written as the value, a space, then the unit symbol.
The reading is 92.443 m³
